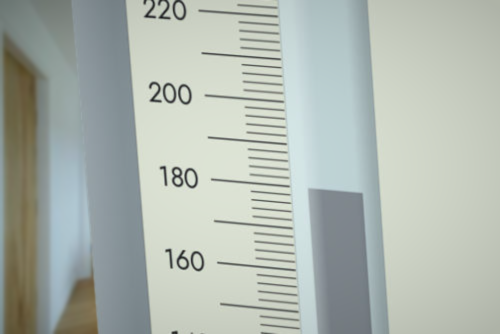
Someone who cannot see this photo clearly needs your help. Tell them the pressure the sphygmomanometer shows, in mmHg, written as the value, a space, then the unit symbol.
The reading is 180 mmHg
